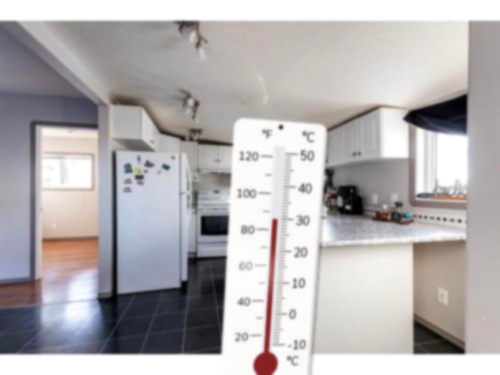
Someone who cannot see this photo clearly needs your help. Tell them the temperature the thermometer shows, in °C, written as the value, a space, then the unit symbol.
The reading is 30 °C
